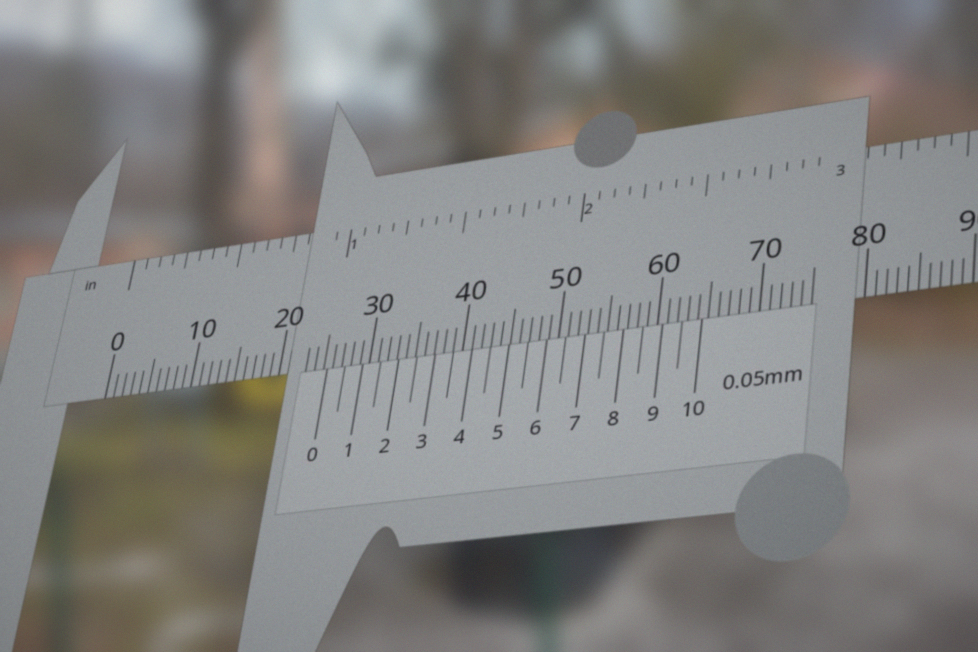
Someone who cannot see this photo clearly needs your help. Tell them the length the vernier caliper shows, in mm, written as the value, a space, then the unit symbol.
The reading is 25.4 mm
